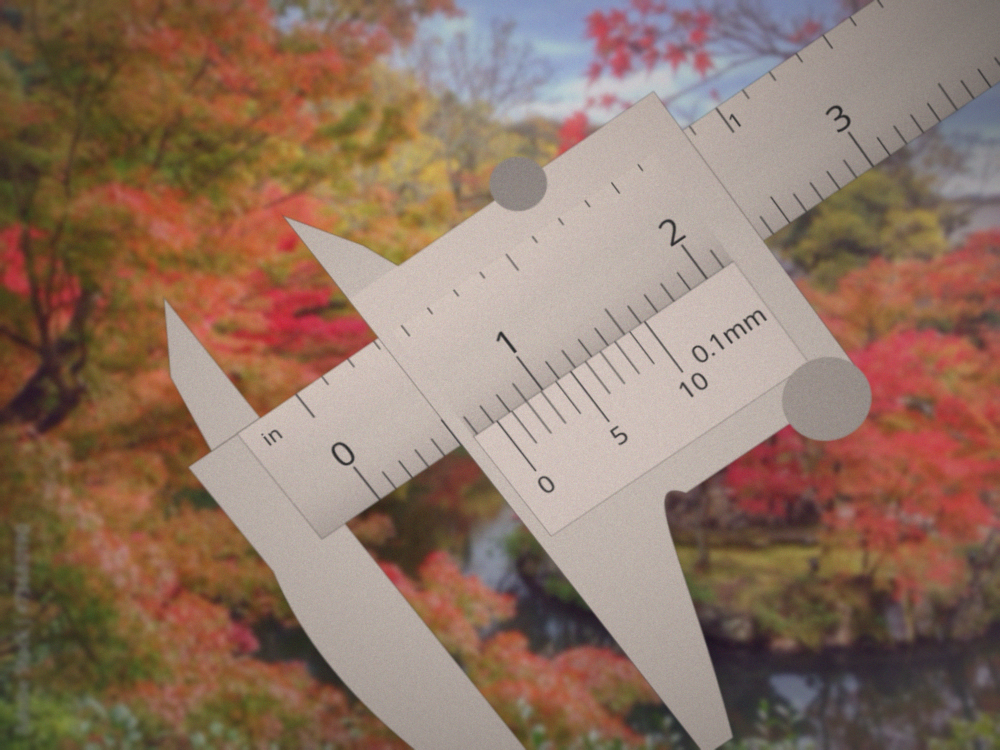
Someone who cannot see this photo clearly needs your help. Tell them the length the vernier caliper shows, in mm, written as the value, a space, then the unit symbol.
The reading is 7.2 mm
